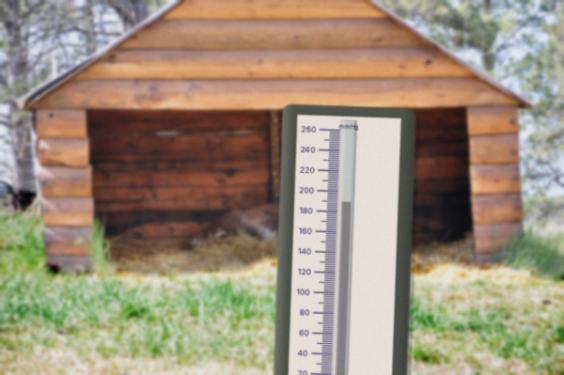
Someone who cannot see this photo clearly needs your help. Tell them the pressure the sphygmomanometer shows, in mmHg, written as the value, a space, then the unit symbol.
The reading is 190 mmHg
